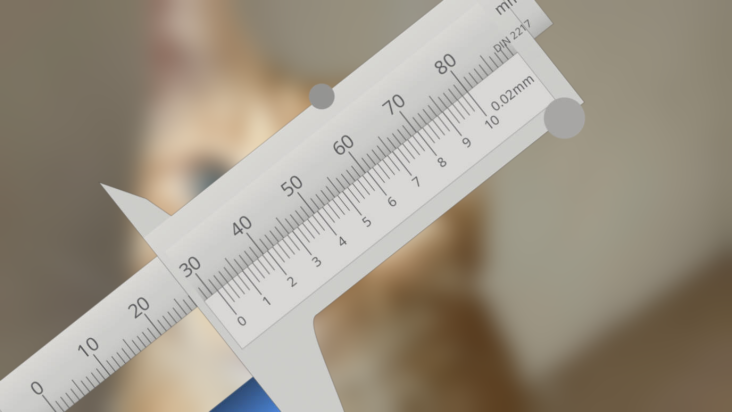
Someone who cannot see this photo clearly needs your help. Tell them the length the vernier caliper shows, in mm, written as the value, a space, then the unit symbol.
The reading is 31.0 mm
